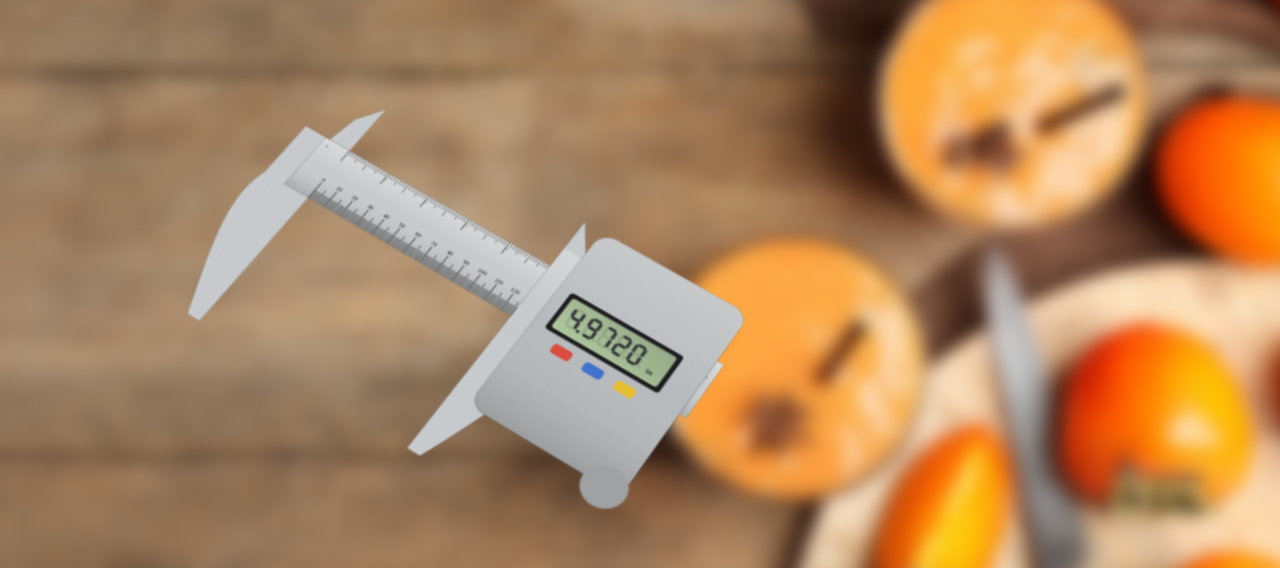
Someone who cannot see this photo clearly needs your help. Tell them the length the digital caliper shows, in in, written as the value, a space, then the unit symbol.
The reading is 4.9720 in
